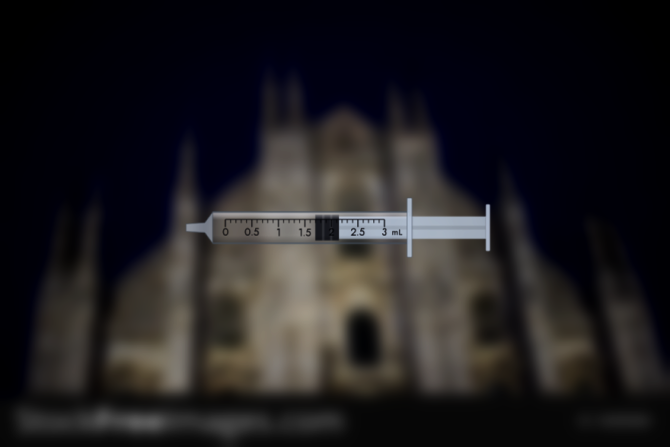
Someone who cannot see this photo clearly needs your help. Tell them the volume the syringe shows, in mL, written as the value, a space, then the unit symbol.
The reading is 1.7 mL
